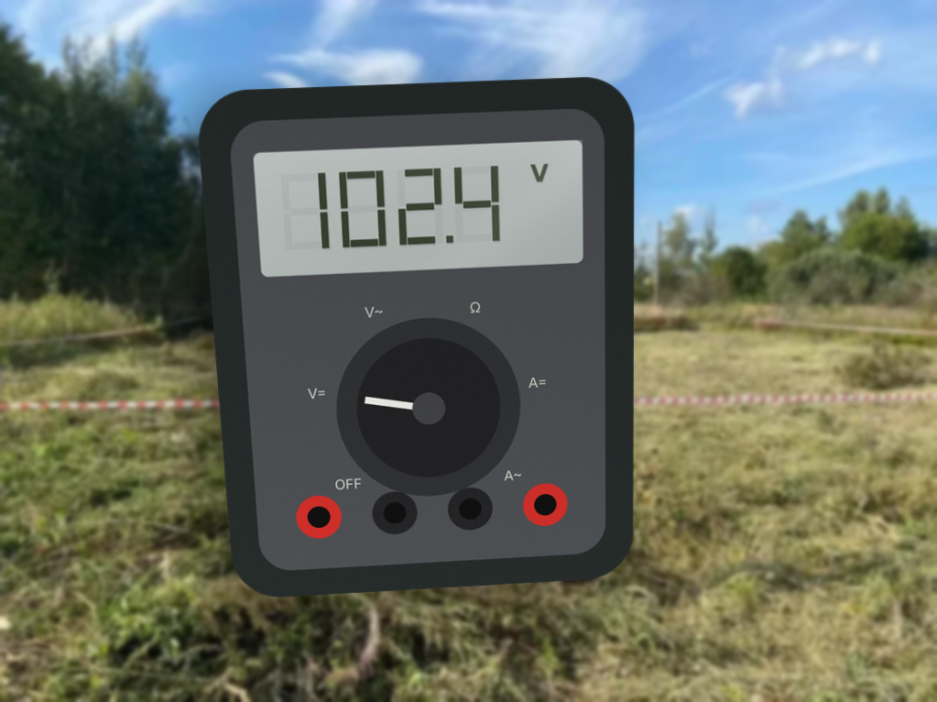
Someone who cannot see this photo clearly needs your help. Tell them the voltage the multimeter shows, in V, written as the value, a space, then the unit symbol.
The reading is 102.4 V
